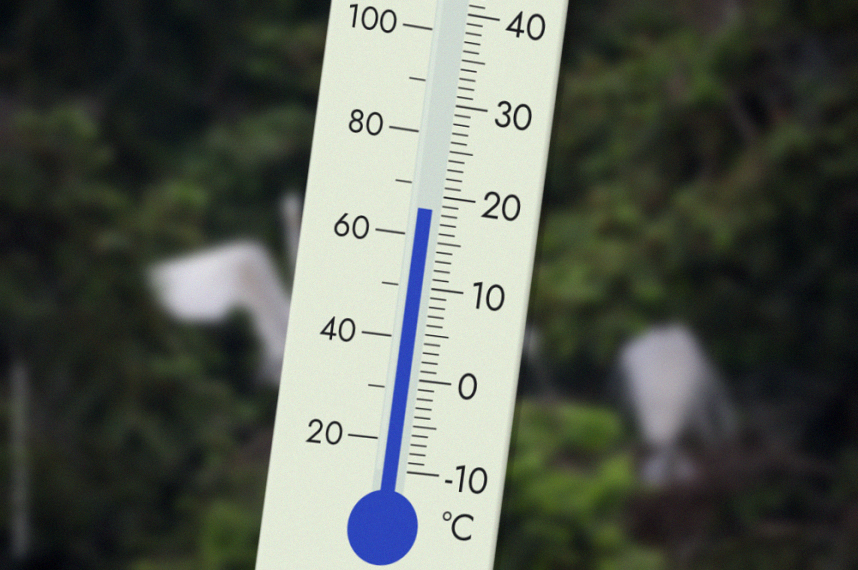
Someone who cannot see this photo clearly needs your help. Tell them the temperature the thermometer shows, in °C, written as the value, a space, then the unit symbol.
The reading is 18.5 °C
